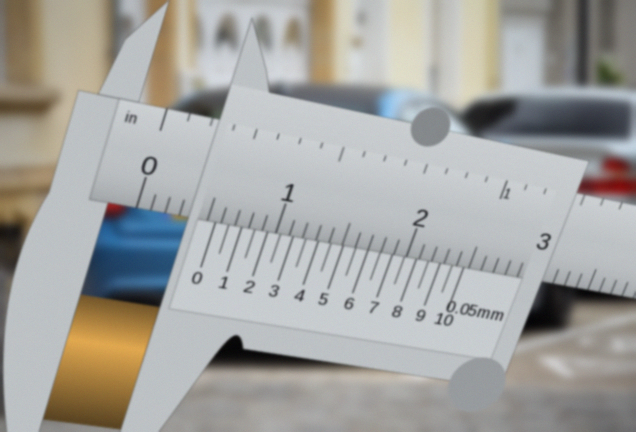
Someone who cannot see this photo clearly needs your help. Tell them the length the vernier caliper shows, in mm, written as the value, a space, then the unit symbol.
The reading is 5.6 mm
